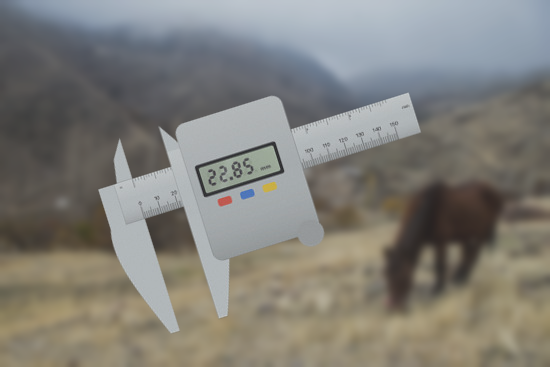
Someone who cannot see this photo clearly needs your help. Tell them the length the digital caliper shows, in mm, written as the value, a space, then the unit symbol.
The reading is 22.85 mm
